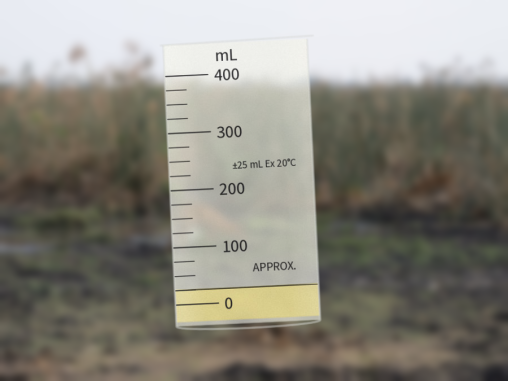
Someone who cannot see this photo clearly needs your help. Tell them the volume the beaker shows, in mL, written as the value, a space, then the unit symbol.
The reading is 25 mL
